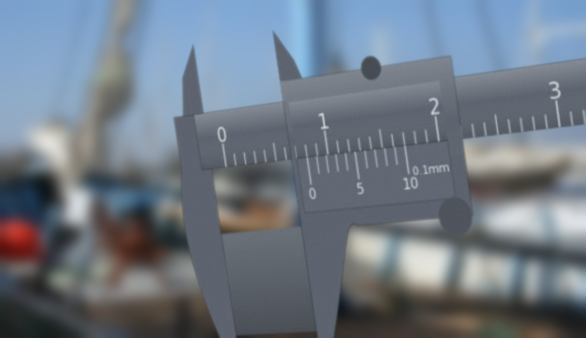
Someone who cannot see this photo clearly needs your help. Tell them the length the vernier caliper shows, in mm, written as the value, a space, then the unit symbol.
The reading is 8.0 mm
